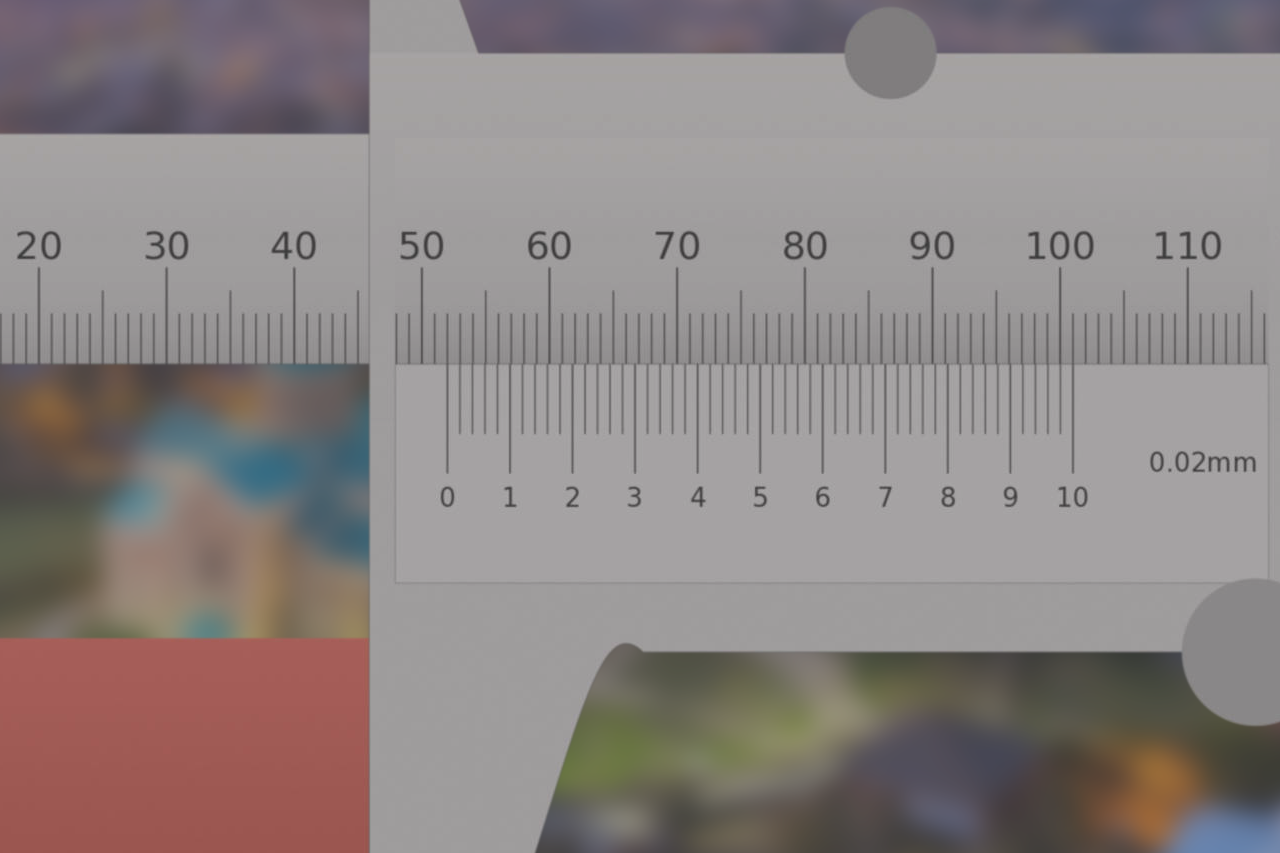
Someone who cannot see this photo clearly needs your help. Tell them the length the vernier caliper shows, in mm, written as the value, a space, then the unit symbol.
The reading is 52.0 mm
